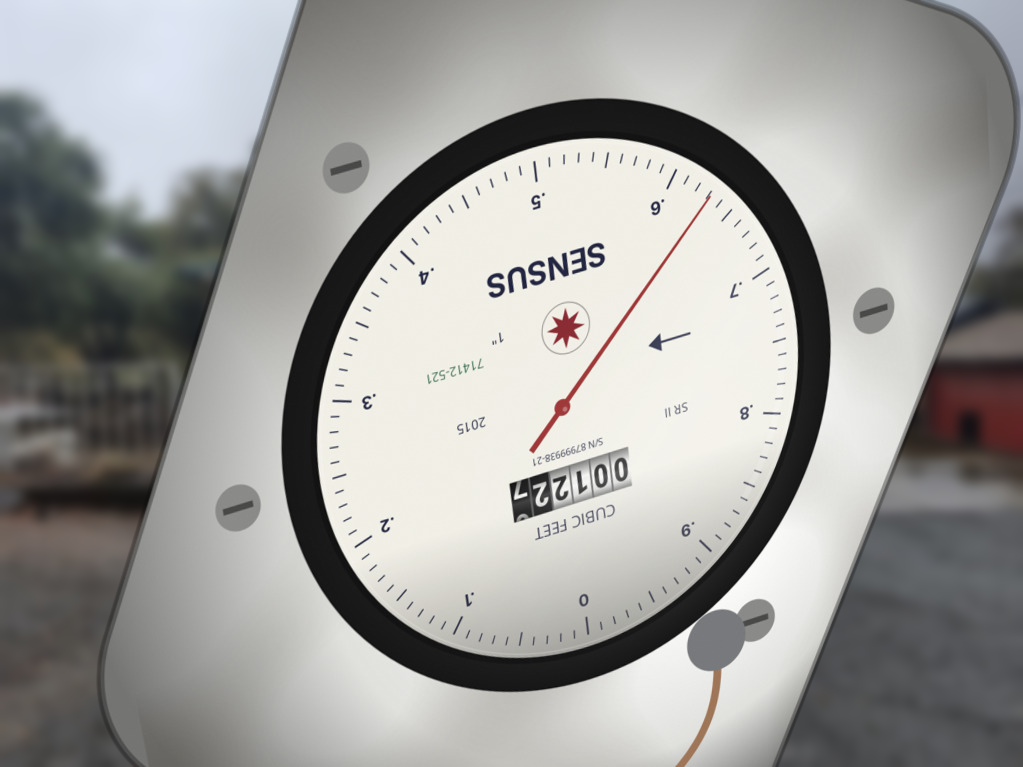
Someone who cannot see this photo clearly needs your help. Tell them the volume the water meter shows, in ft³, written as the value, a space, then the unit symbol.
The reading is 1226.63 ft³
